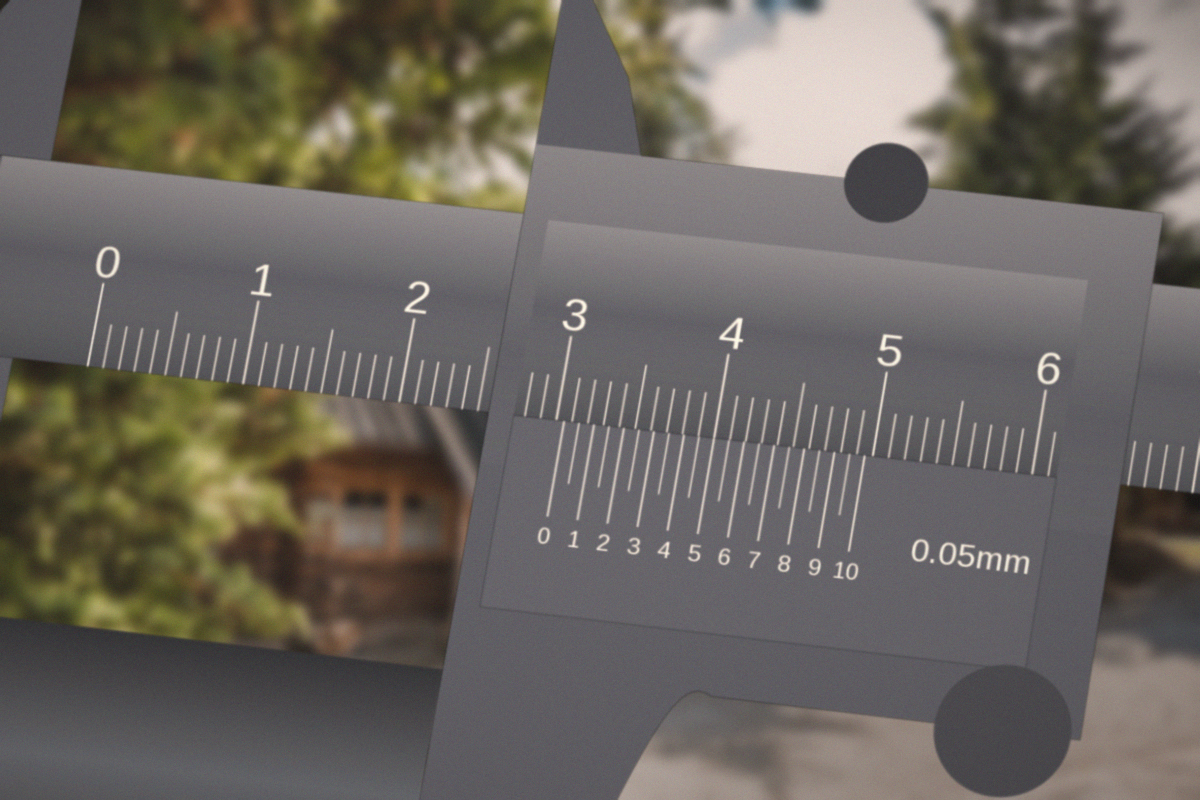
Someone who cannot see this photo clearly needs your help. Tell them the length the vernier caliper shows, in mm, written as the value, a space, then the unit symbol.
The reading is 30.5 mm
